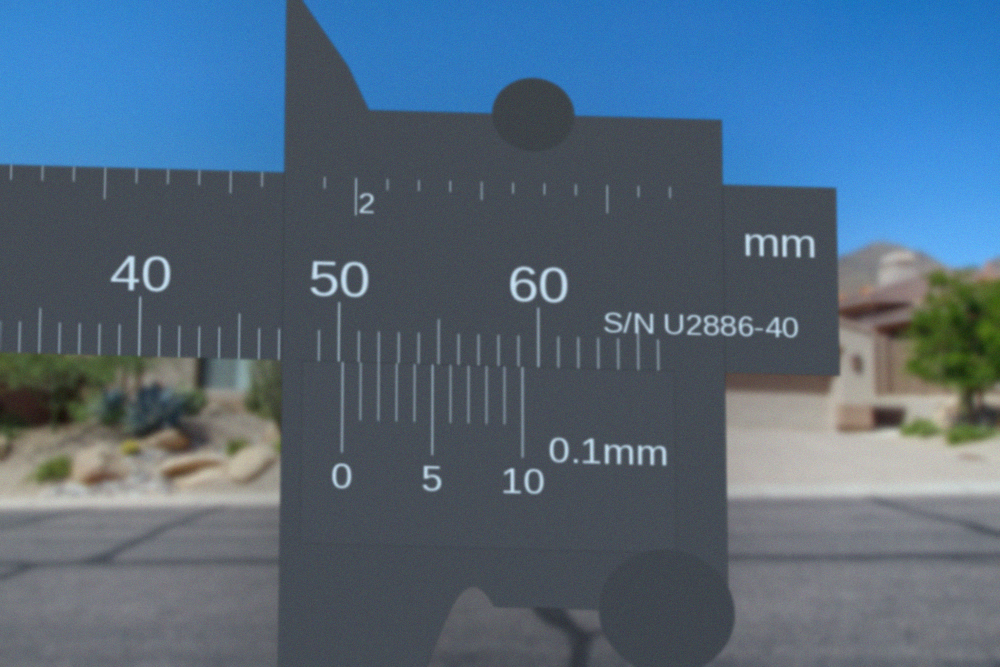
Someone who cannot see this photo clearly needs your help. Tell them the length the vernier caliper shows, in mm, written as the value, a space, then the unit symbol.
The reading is 50.2 mm
